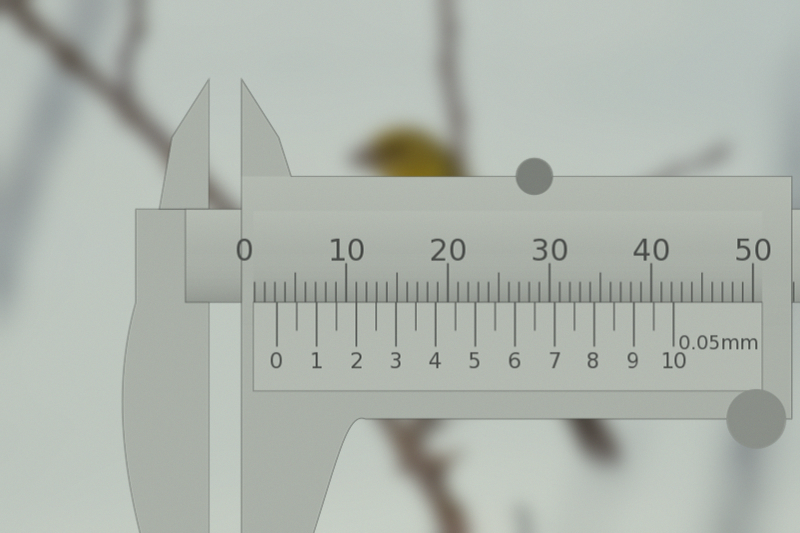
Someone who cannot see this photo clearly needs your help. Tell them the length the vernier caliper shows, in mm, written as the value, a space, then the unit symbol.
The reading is 3.2 mm
